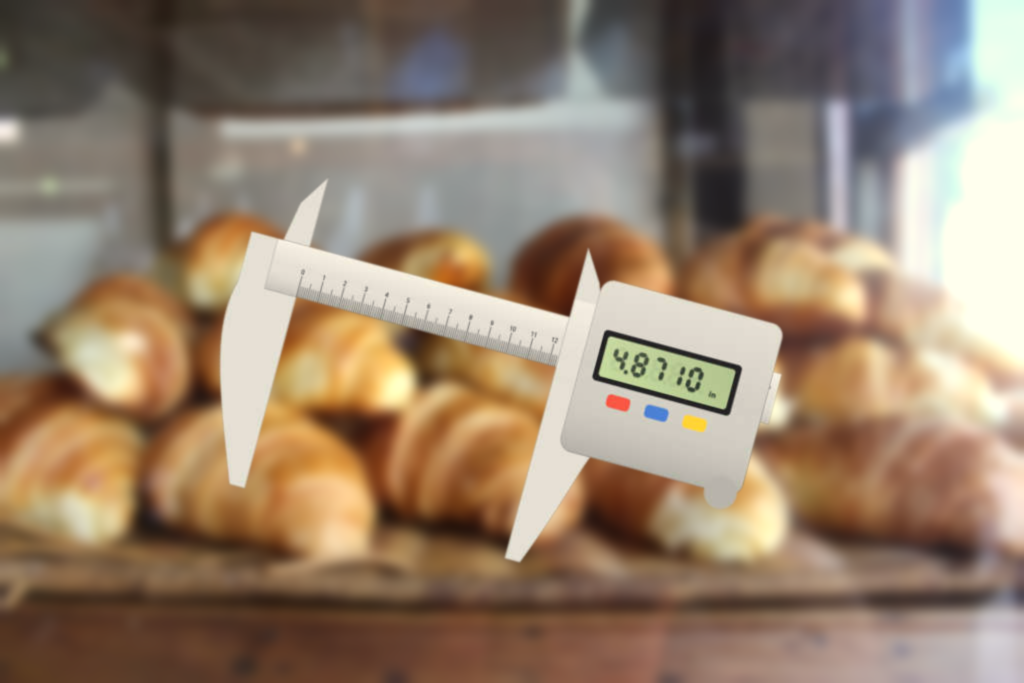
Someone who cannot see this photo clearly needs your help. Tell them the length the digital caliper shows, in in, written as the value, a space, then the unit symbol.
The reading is 4.8710 in
